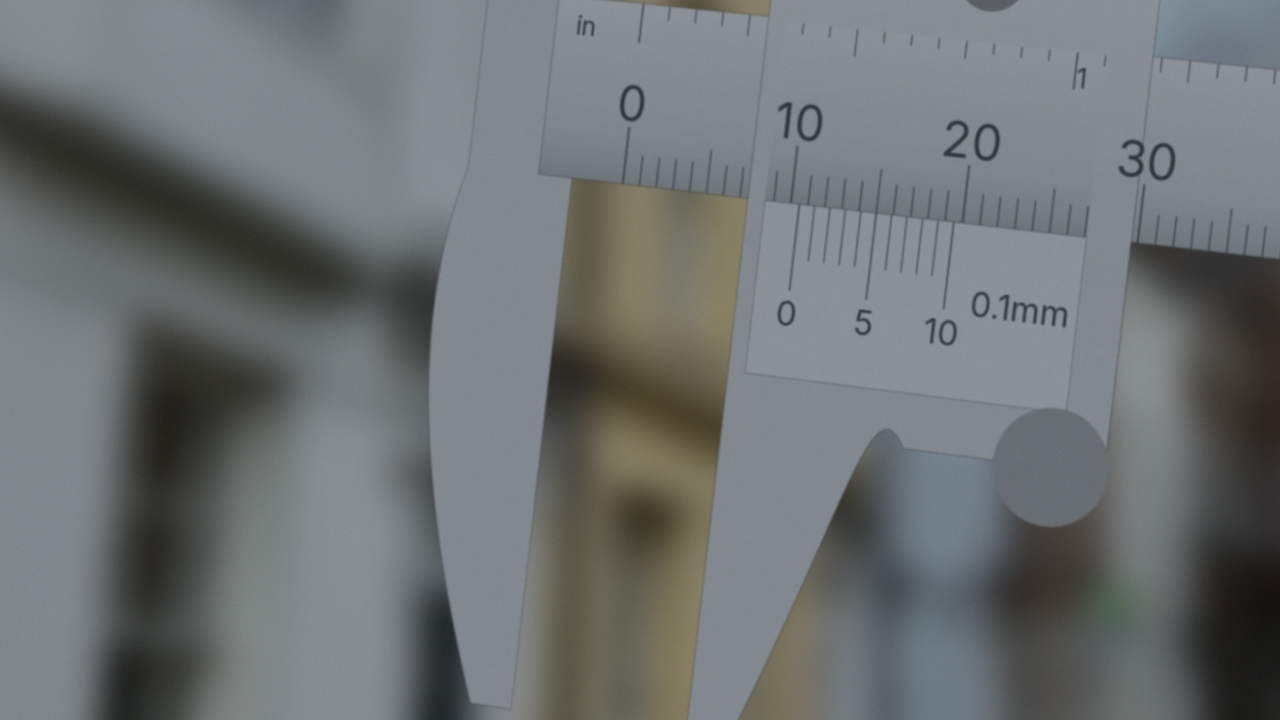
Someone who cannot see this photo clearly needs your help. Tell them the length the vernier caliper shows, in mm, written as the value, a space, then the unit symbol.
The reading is 10.5 mm
